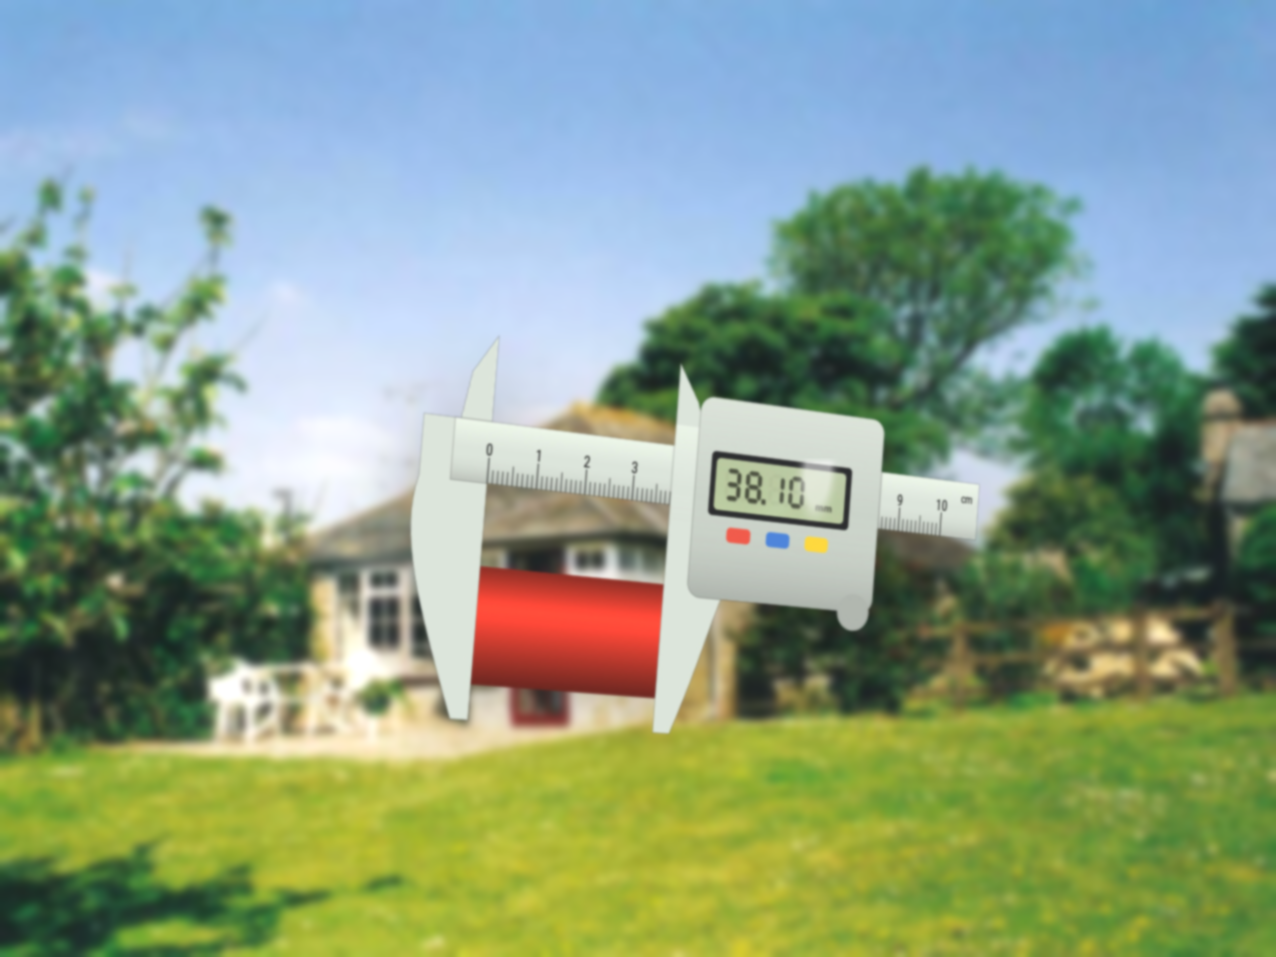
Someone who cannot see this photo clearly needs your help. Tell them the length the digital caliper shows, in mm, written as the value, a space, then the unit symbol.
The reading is 38.10 mm
